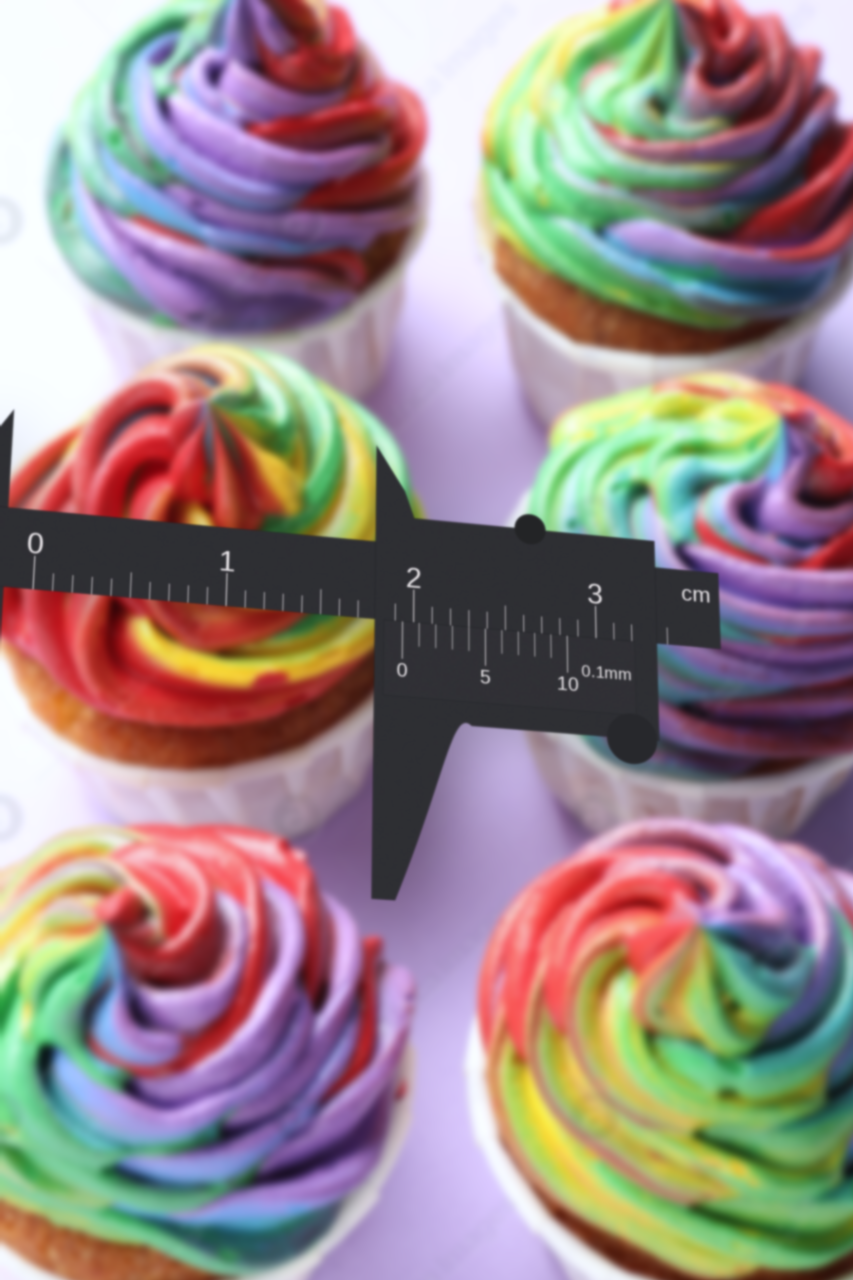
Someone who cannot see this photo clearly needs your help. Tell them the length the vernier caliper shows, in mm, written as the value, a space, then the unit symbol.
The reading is 19.4 mm
